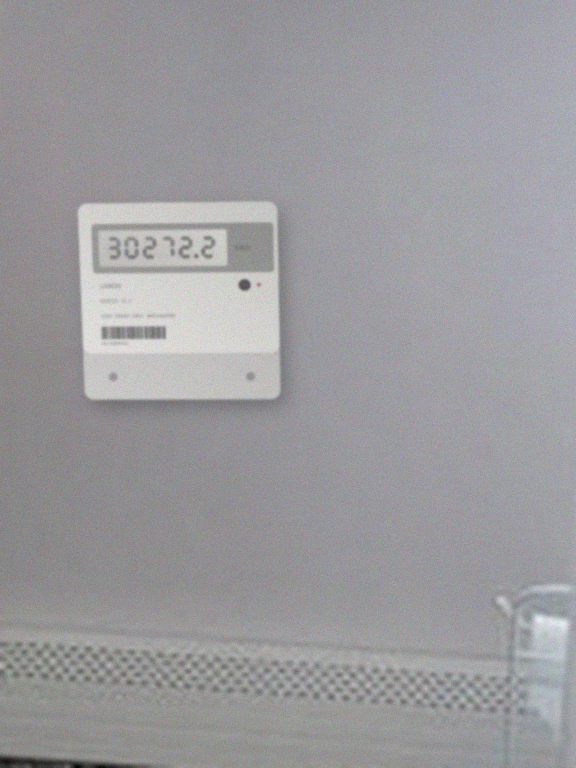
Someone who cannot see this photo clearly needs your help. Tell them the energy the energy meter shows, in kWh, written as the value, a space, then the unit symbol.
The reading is 30272.2 kWh
